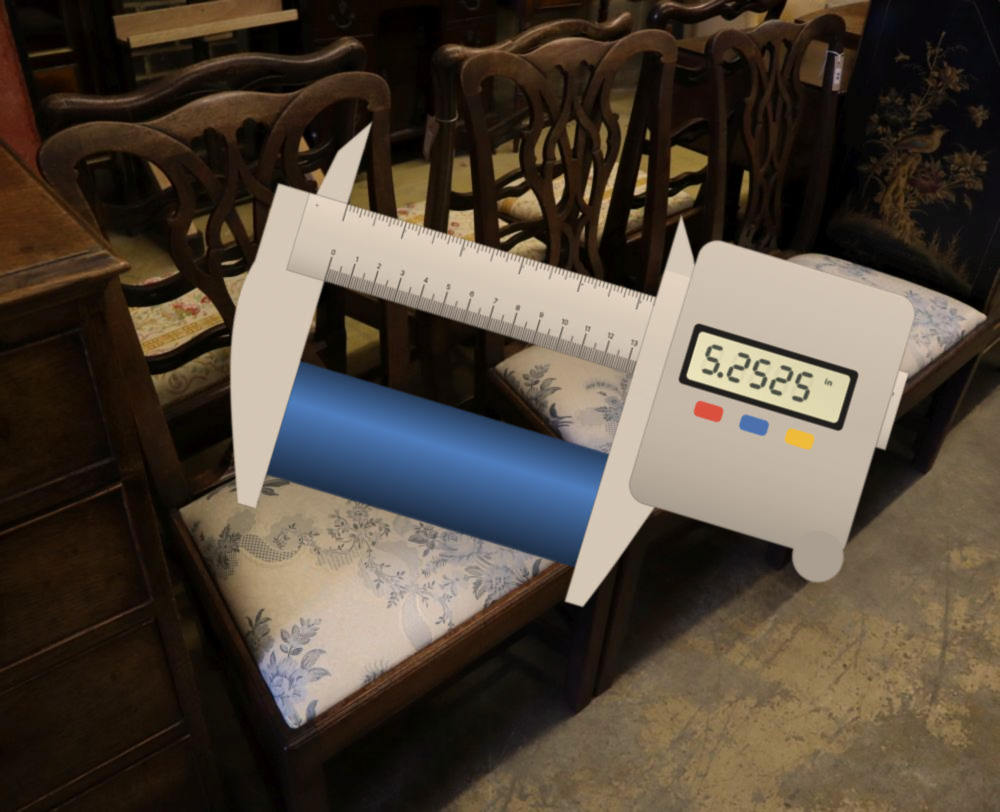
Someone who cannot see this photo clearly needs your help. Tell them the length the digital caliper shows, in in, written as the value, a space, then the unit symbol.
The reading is 5.2525 in
